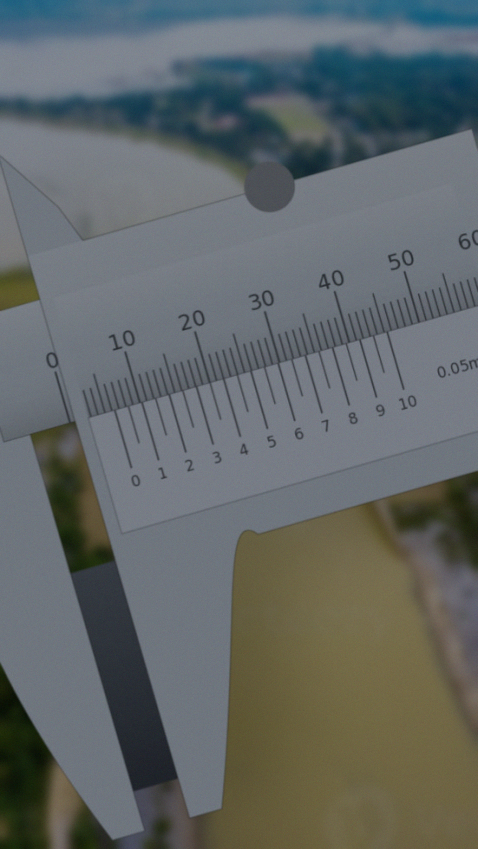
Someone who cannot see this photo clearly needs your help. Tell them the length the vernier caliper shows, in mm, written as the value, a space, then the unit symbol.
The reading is 6.4 mm
